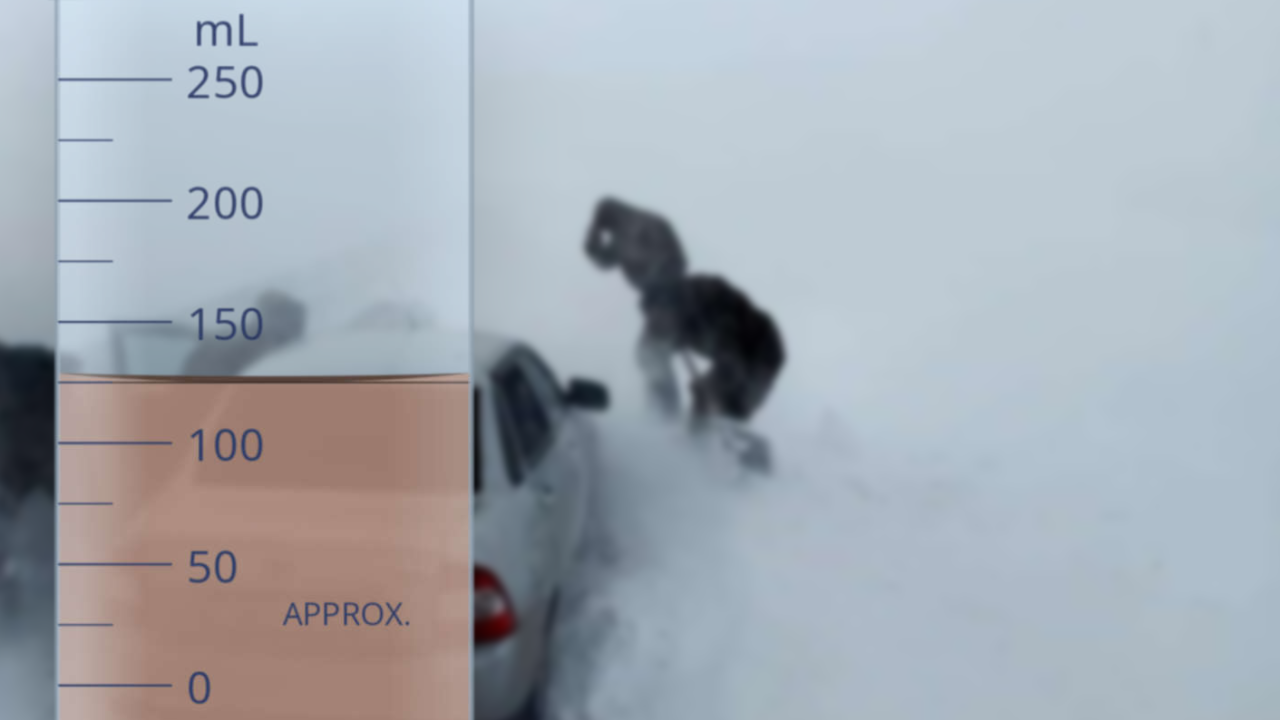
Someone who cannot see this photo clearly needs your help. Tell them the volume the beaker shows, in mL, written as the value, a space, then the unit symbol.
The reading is 125 mL
